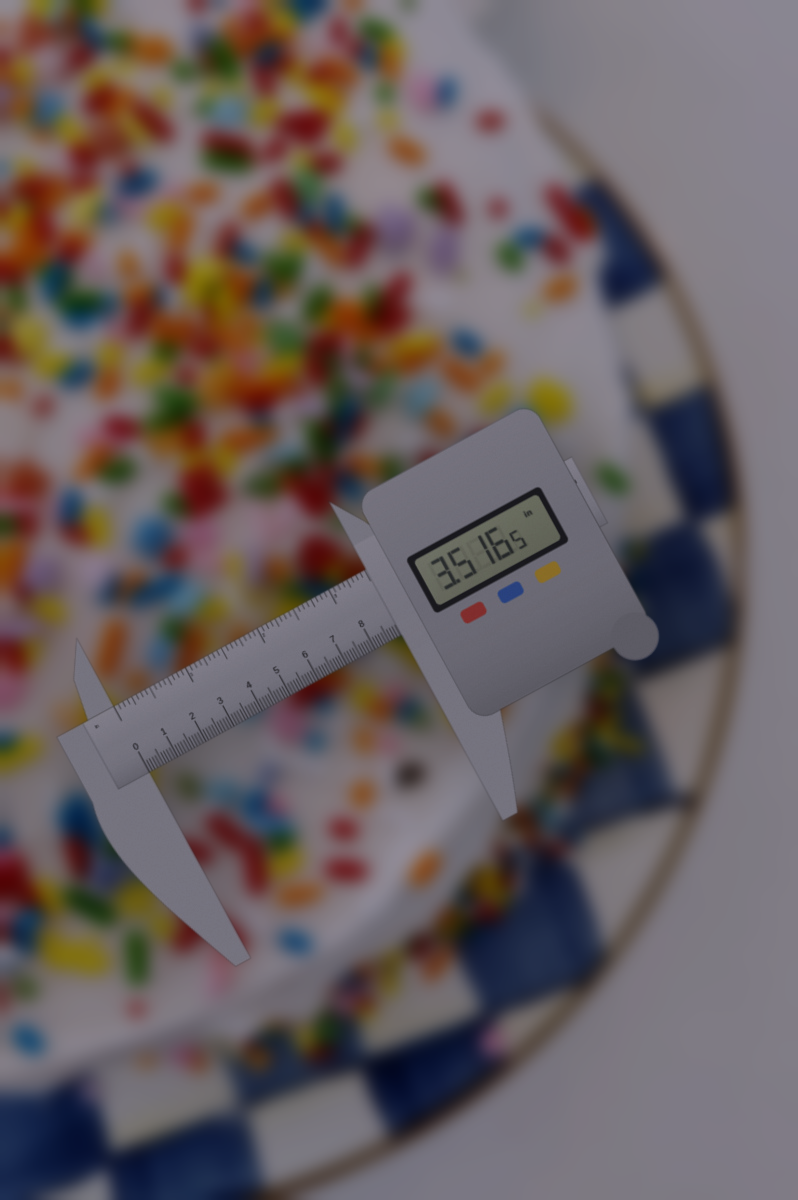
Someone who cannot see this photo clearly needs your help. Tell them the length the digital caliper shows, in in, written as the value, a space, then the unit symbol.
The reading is 3.5165 in
